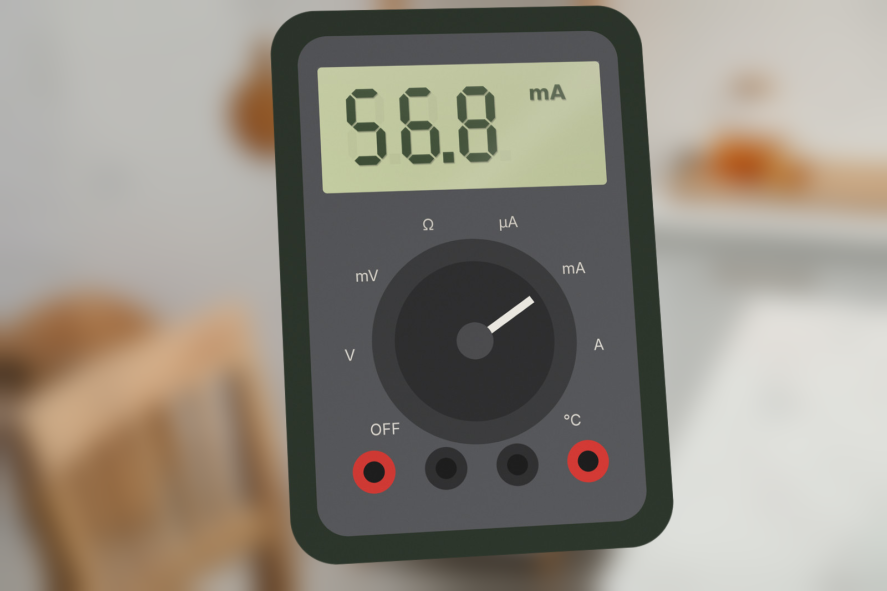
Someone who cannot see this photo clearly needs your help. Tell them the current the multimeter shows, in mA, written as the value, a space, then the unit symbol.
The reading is 56.8 mA
